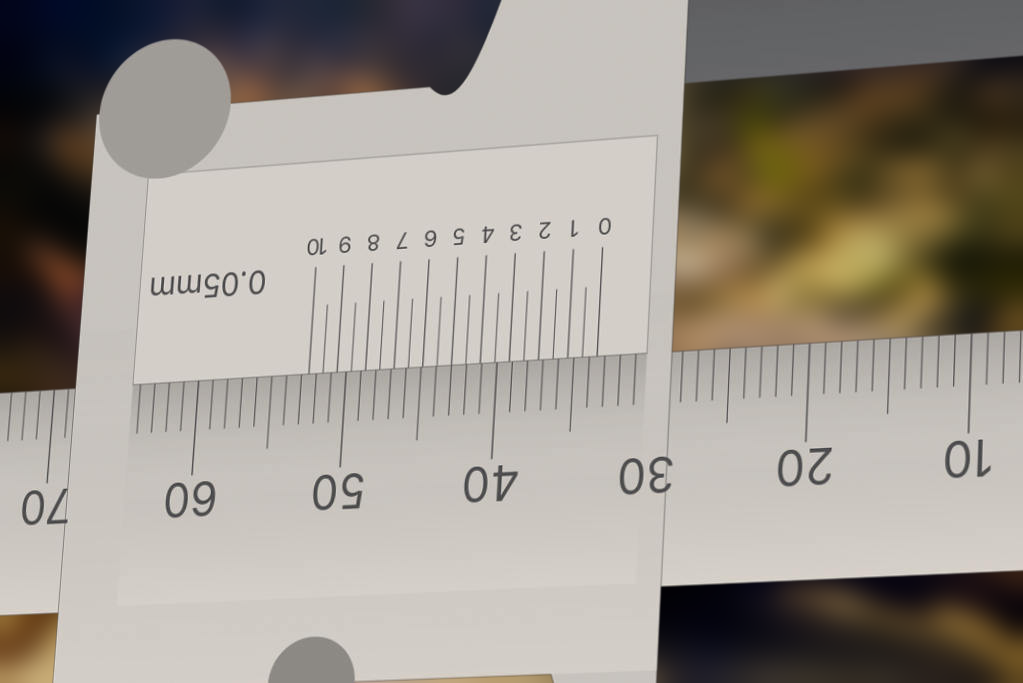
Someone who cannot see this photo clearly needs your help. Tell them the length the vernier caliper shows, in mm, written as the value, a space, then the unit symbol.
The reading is 33.5 mm
